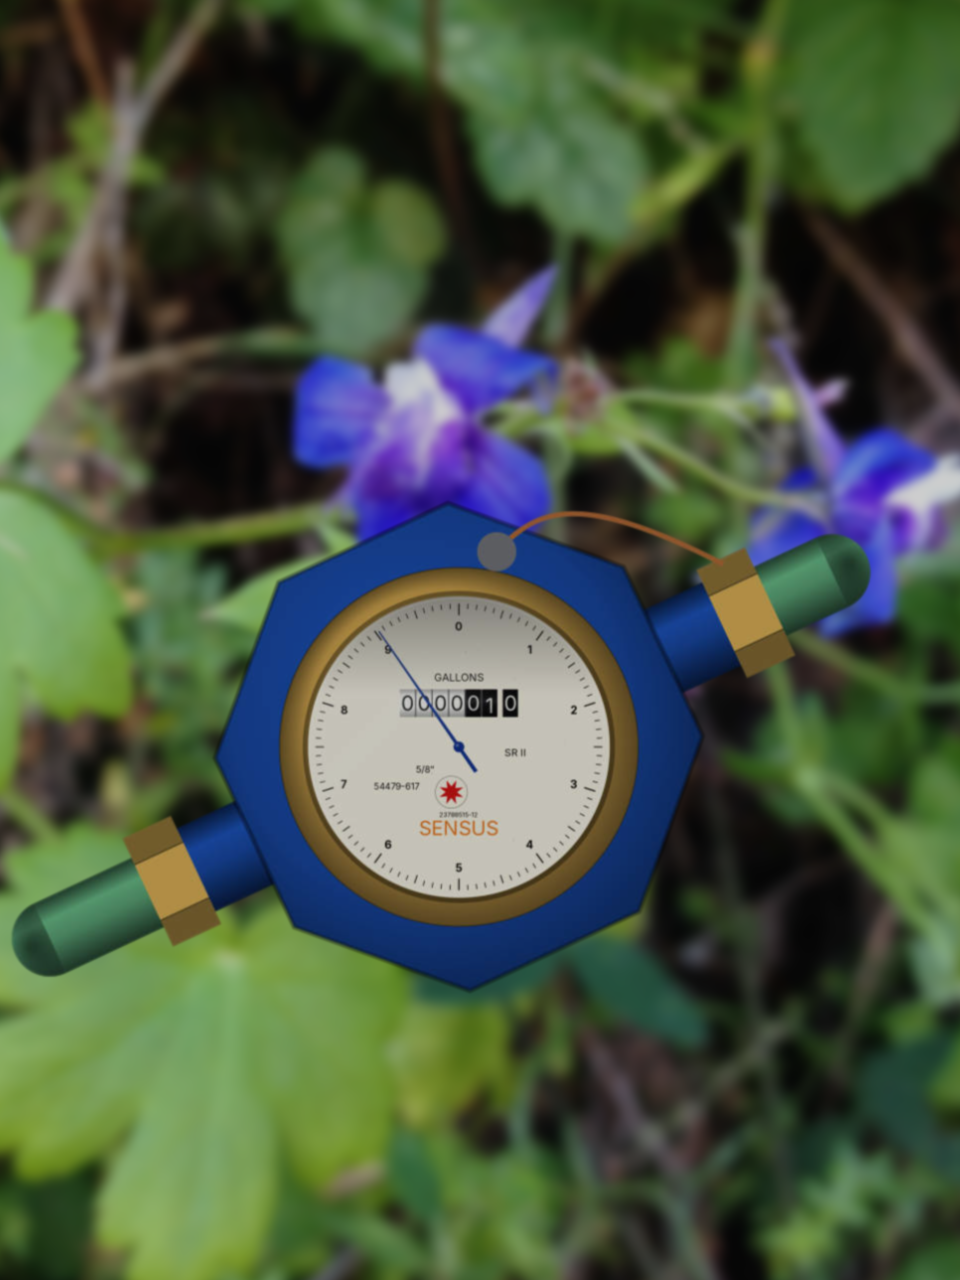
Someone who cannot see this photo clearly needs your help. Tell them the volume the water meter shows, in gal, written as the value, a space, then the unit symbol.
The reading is 9.0 gal
